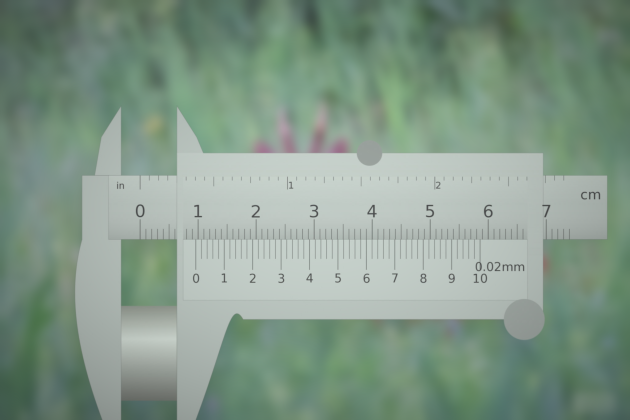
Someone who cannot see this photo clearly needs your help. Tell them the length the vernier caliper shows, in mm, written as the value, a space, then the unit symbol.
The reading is 9.6 mm
